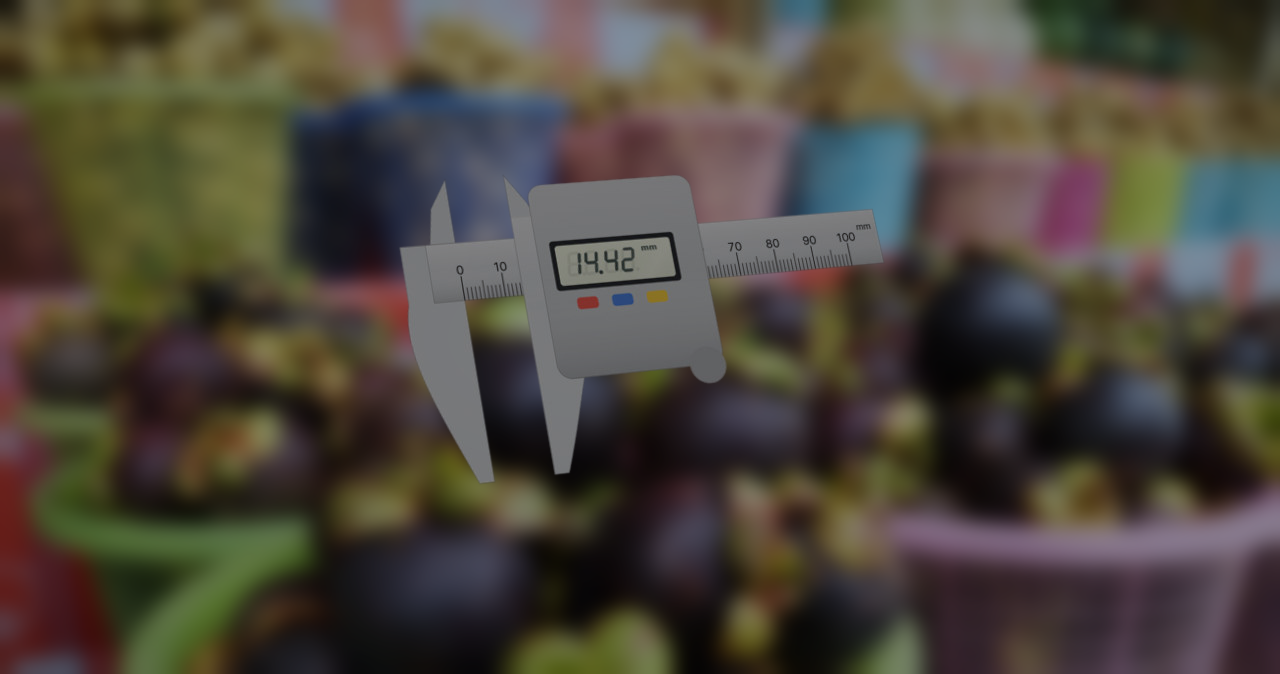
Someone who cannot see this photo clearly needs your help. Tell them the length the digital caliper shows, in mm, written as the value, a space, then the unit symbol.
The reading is 14.42 mm
